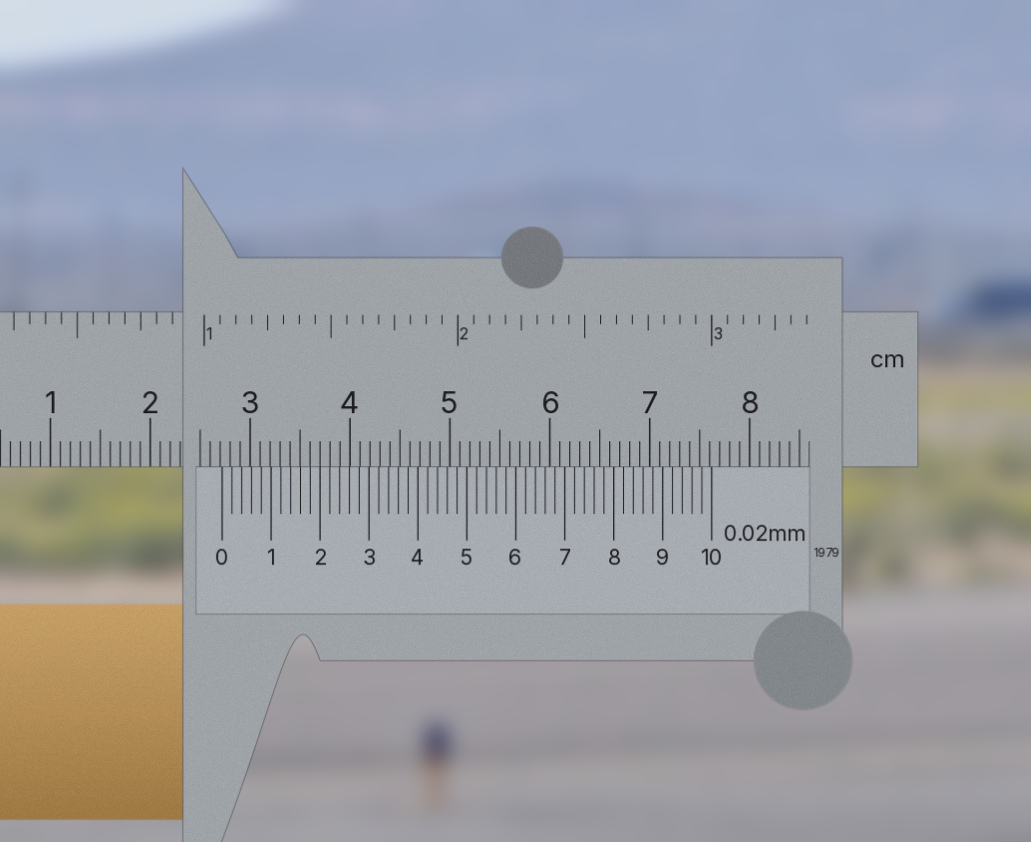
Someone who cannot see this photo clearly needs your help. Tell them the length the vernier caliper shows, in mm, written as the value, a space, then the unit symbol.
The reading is 27.2 mm
